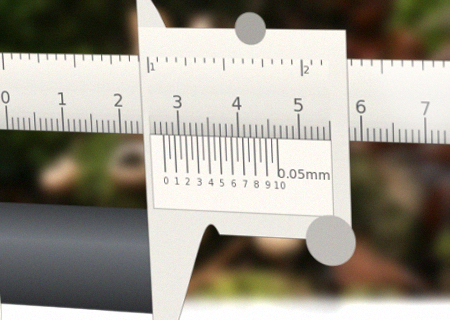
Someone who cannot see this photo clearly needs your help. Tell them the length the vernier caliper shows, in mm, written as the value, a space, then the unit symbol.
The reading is 27.4 mm
